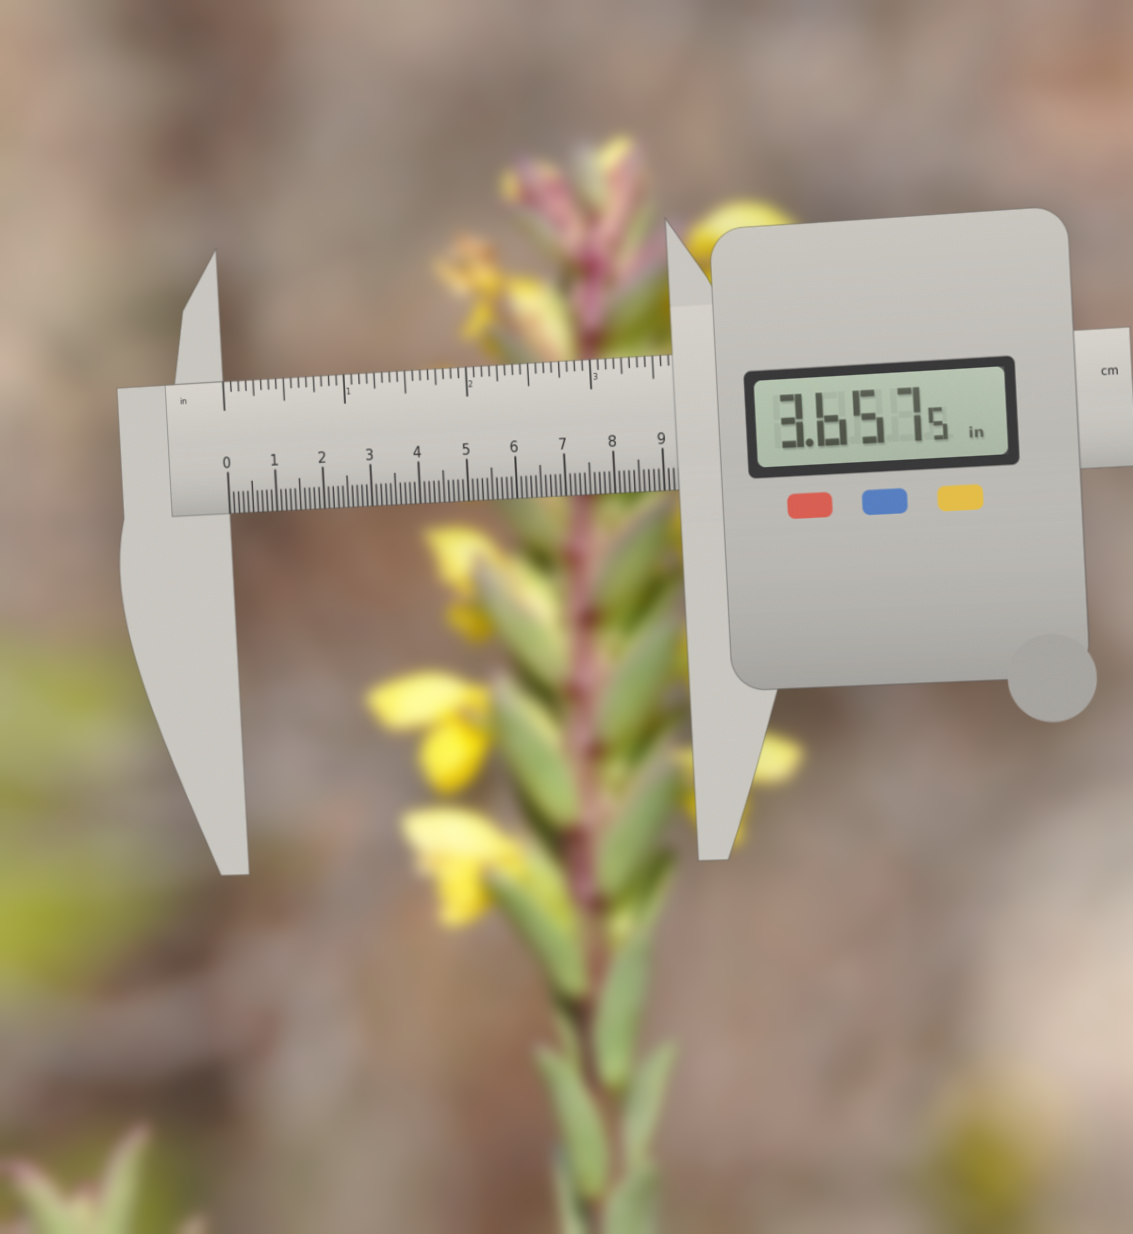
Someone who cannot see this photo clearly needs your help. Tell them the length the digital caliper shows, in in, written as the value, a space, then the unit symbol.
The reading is 3.6575 in
